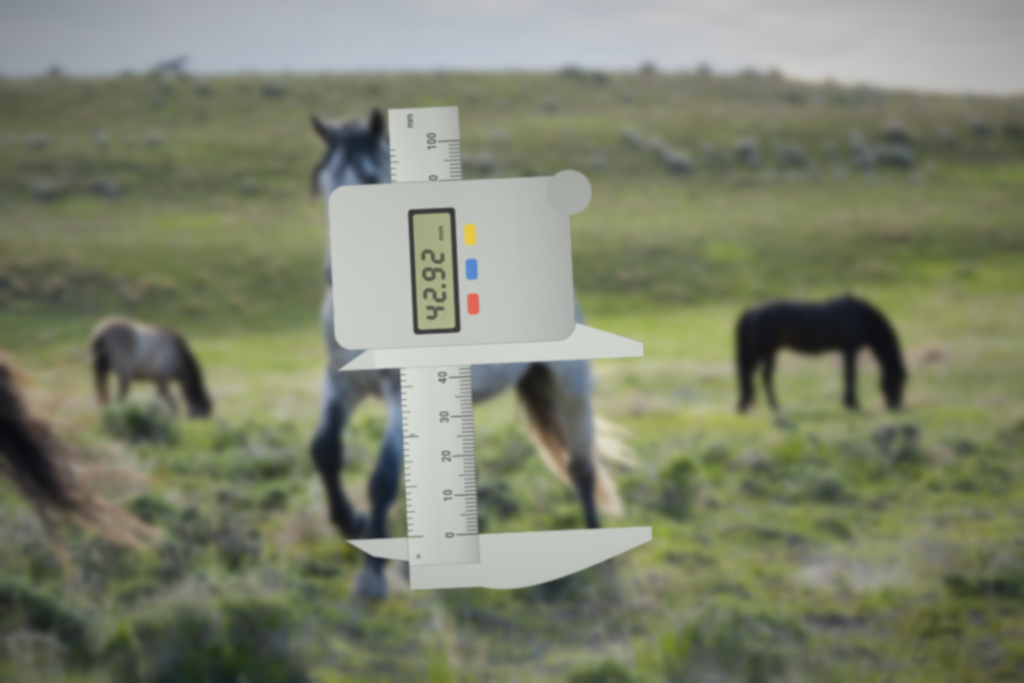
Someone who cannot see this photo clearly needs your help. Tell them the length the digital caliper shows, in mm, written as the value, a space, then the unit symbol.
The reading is 42.92 mm
